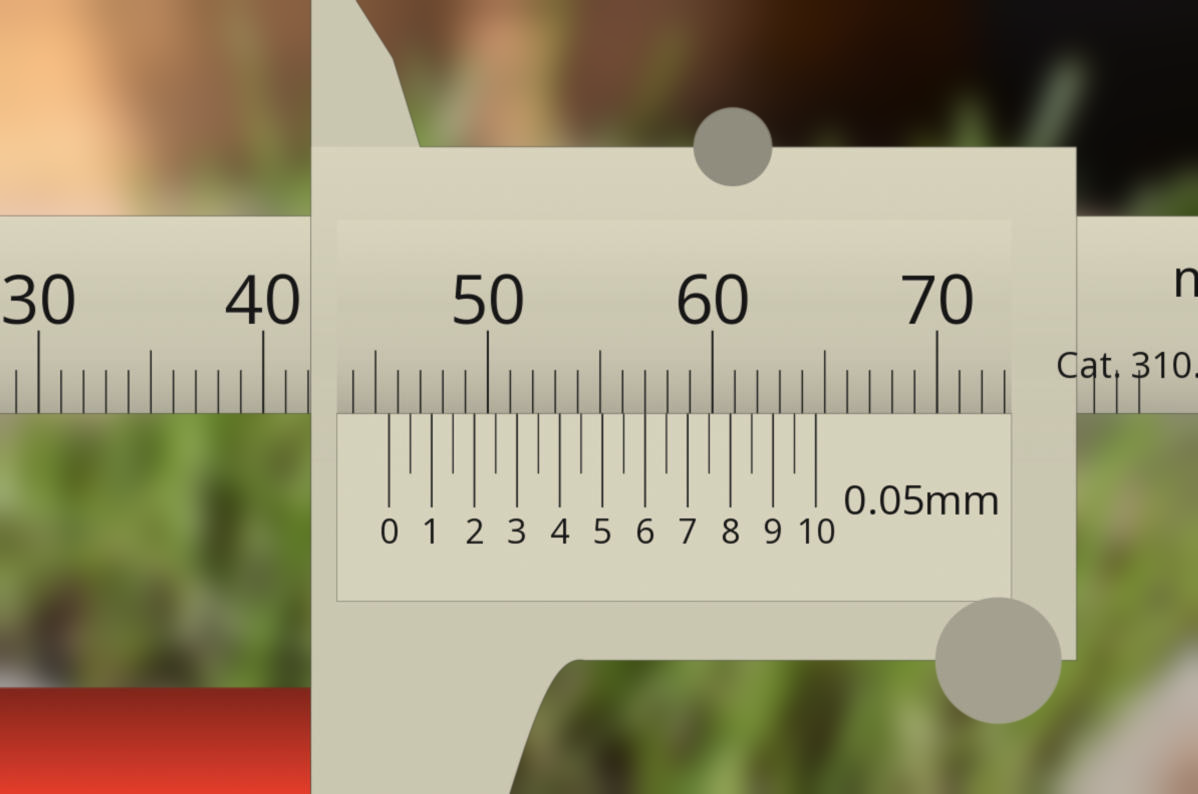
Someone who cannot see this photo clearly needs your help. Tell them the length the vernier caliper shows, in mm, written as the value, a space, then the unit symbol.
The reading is 45.6 mm
